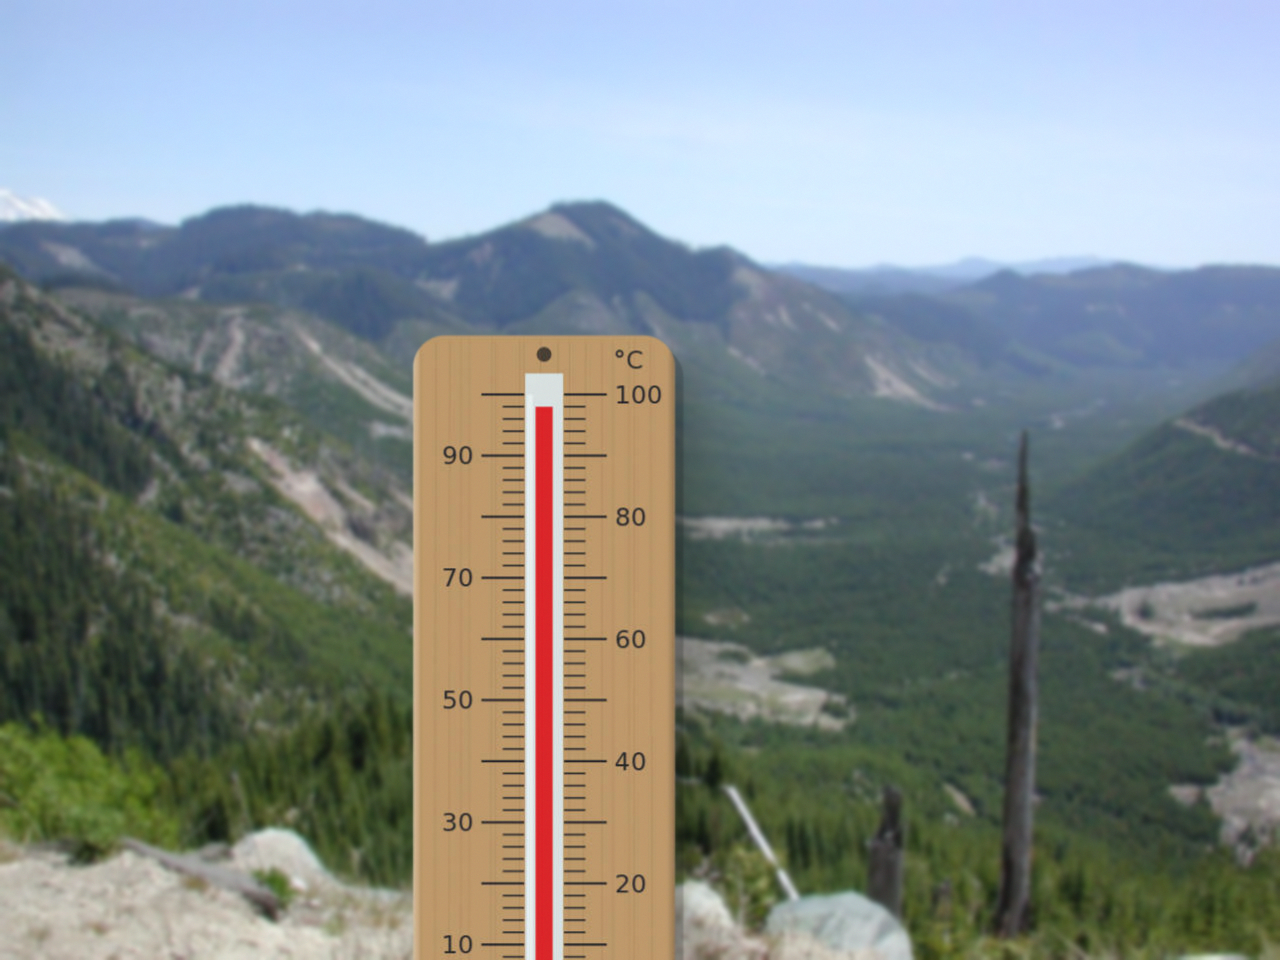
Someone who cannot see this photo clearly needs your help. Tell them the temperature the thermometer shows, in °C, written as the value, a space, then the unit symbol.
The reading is 98 °C
